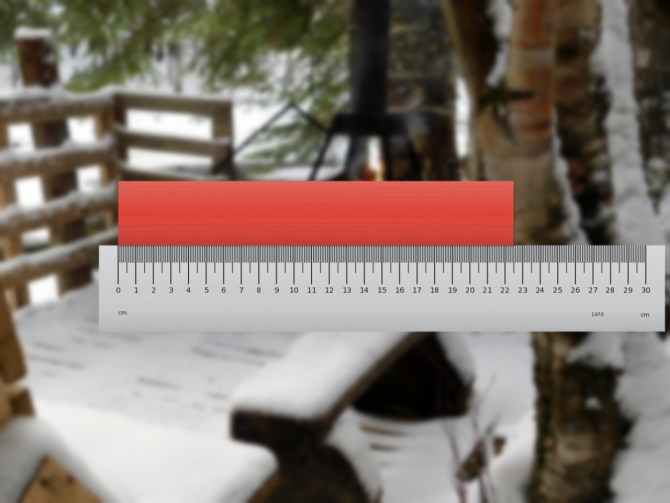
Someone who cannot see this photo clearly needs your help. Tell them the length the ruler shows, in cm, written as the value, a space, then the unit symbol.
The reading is 22.5 cm
